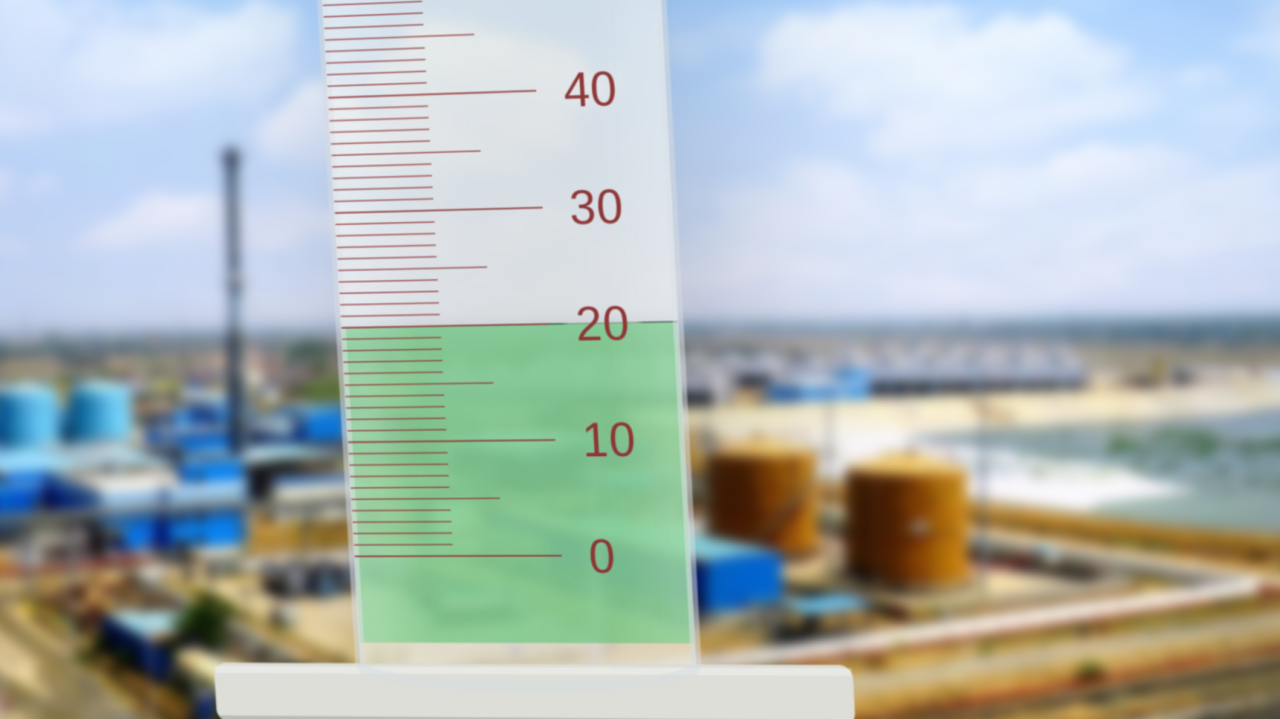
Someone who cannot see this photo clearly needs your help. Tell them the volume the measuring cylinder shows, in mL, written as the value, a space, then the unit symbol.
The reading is 20 mL
